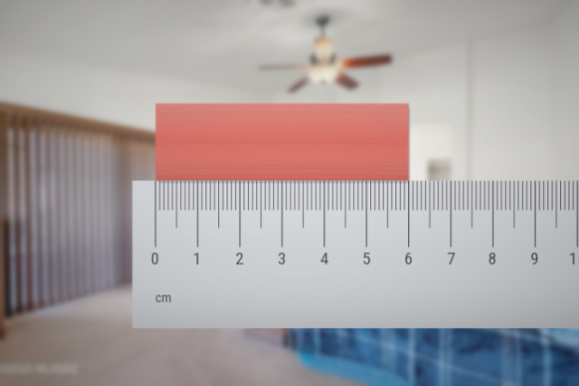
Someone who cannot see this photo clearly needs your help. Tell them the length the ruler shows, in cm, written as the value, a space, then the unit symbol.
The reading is 6 cm
